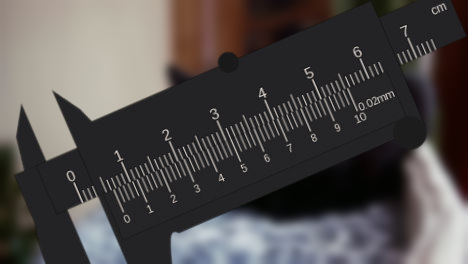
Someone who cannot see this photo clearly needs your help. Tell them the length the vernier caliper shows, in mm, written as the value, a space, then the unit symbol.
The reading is 6.5 mm
